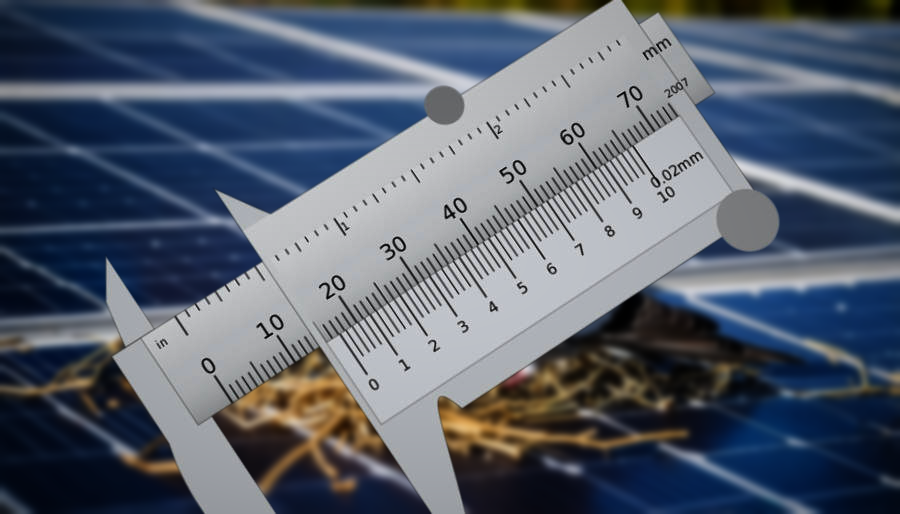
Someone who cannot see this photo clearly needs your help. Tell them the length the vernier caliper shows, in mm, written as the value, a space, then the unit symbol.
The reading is 17.2 mm
